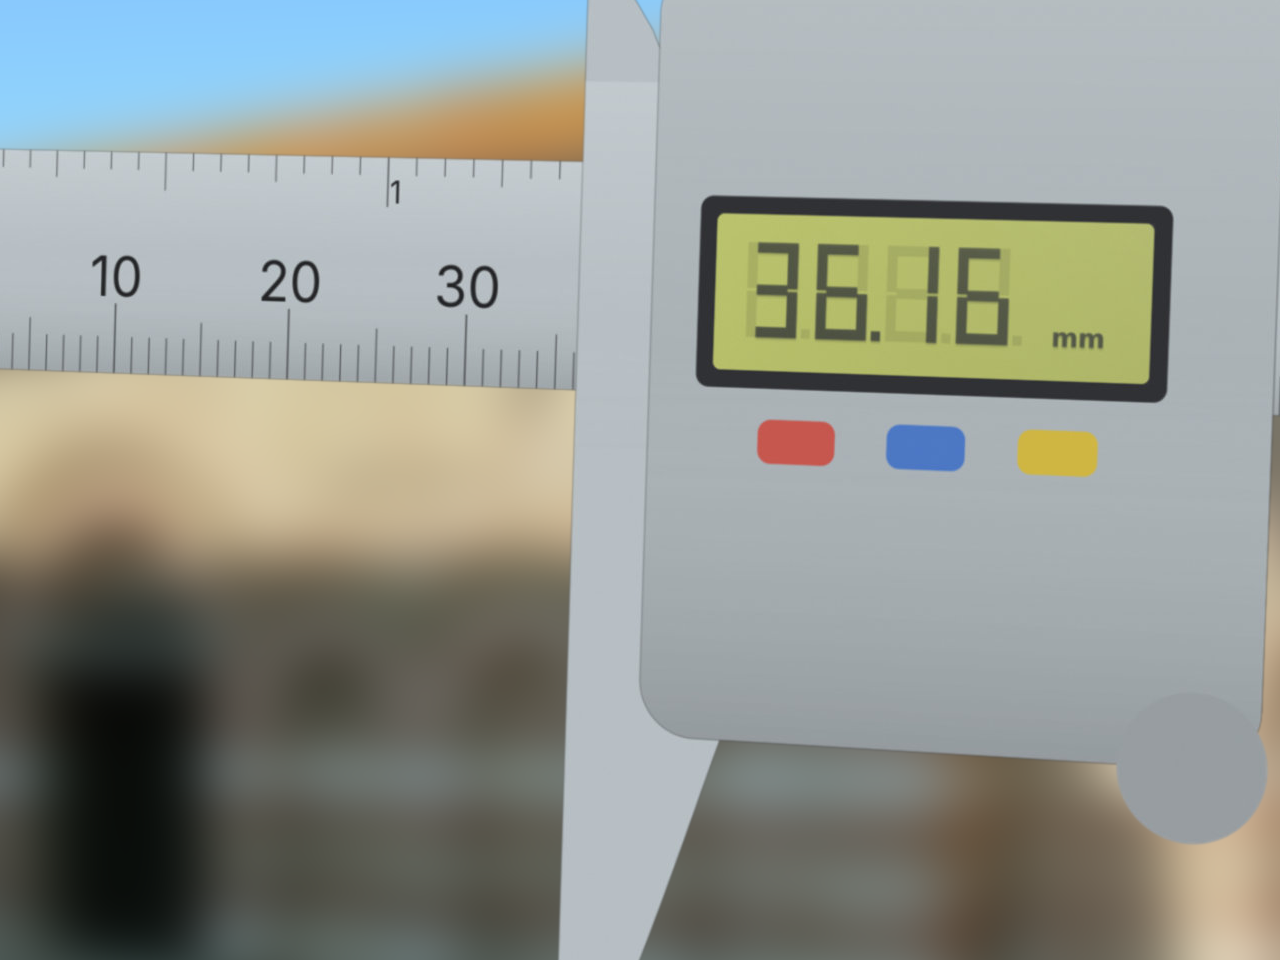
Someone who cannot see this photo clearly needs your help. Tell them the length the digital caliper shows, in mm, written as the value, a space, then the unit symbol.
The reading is 36.16 mm
